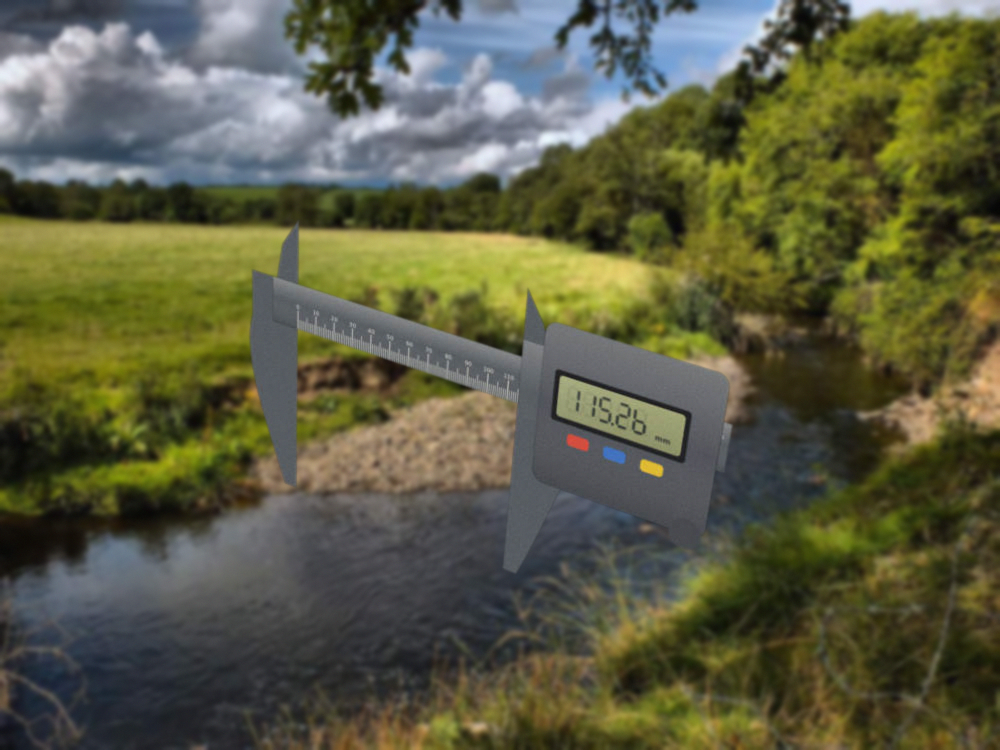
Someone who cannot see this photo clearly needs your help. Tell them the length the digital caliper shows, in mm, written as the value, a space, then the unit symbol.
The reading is 115.26 mm
